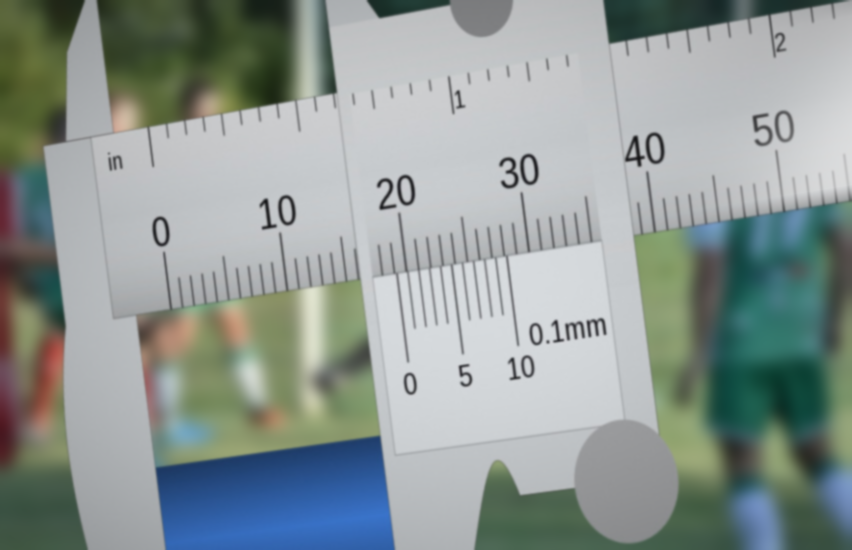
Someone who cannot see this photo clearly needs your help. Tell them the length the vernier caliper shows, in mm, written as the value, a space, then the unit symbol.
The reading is 19.2 mm
